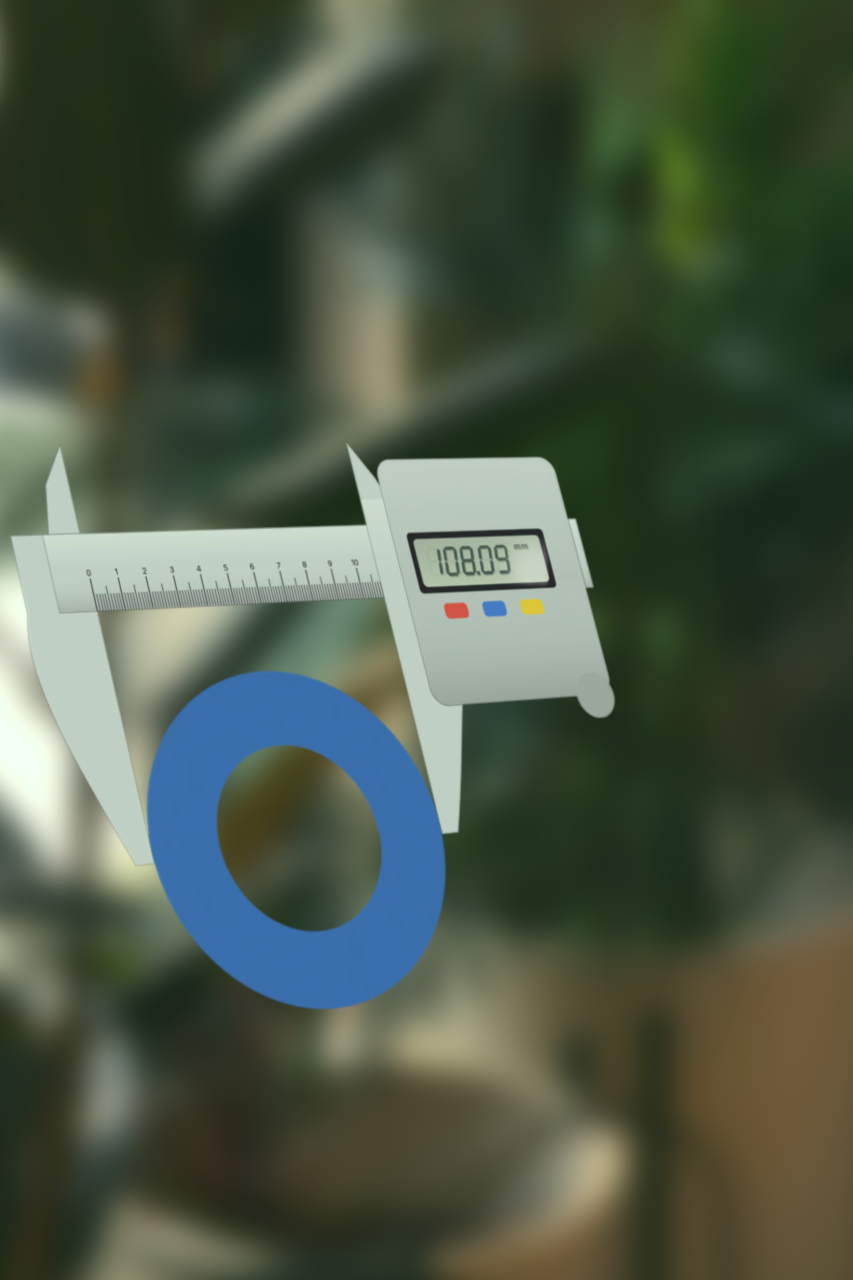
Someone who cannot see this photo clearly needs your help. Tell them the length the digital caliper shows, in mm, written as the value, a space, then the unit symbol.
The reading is 108.09 mm
